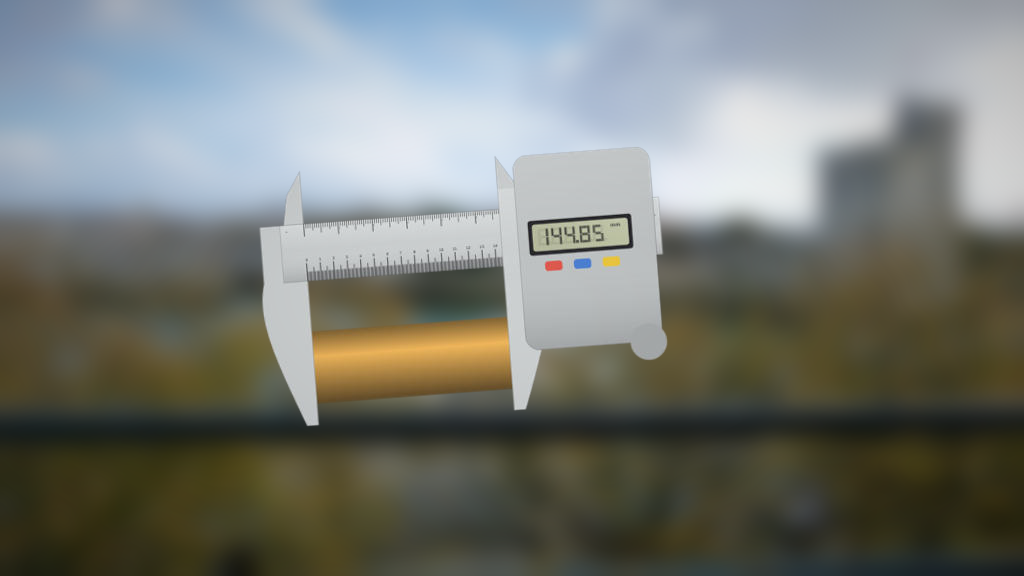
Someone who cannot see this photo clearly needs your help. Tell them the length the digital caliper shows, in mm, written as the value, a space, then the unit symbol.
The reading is 144.85 mm
